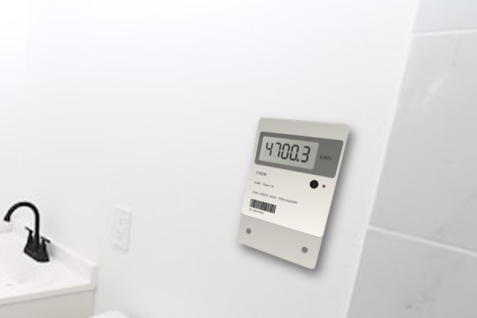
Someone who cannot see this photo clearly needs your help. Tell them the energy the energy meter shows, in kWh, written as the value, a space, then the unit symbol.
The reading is 4700.3 kWh
